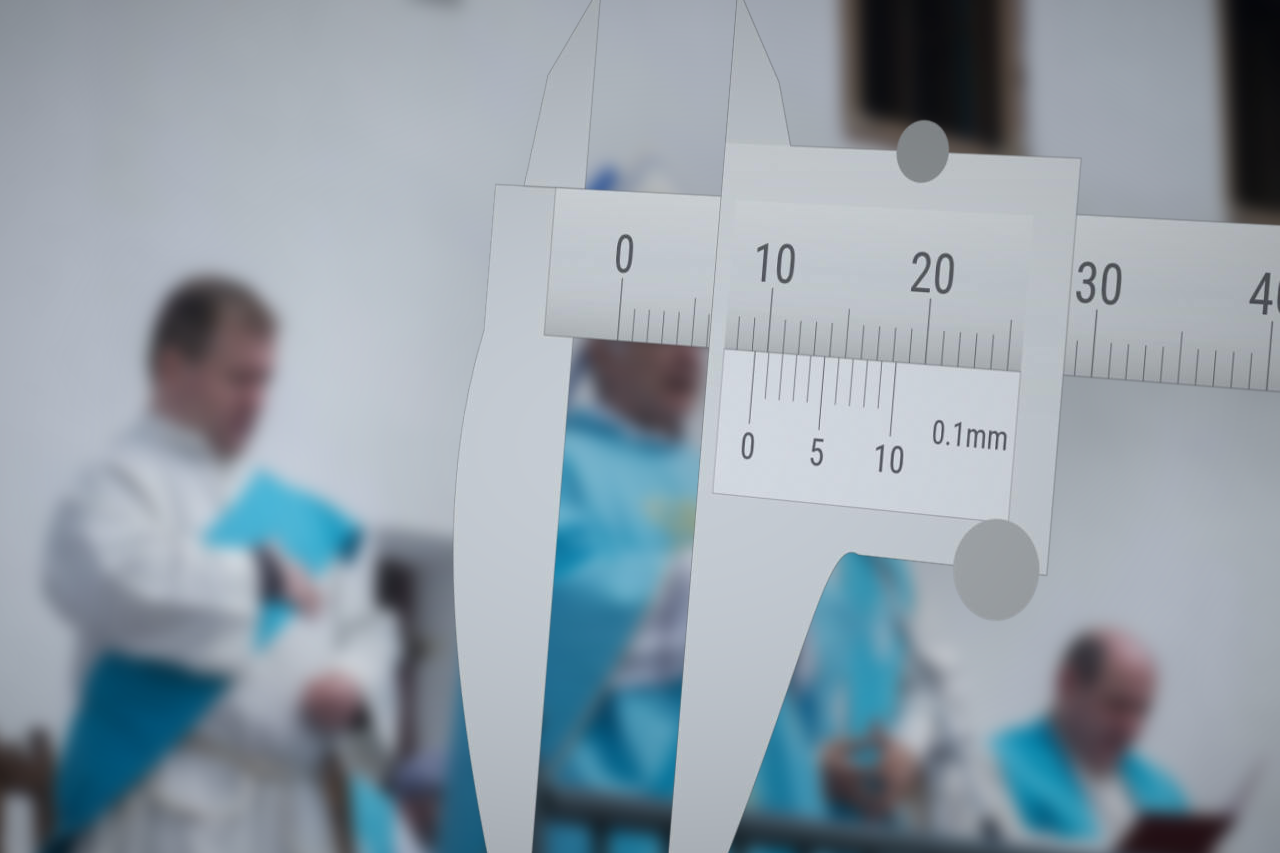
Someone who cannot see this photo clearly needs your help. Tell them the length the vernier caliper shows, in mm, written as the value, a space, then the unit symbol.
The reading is 9.2 mm
